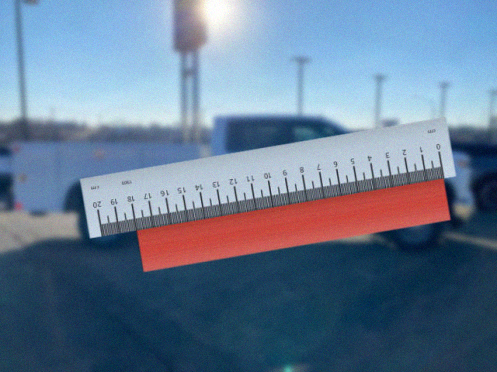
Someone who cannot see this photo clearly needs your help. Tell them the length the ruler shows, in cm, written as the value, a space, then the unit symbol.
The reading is 18 cm
